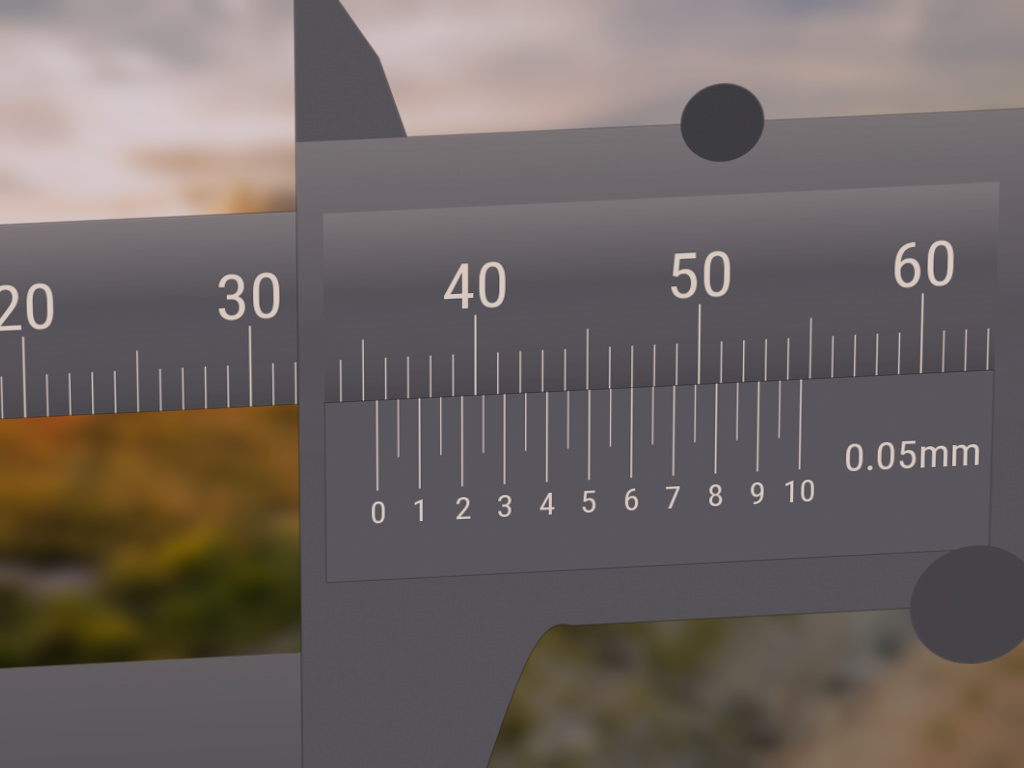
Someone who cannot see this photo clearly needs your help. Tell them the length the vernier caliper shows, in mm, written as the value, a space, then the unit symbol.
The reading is 35.6 mm
